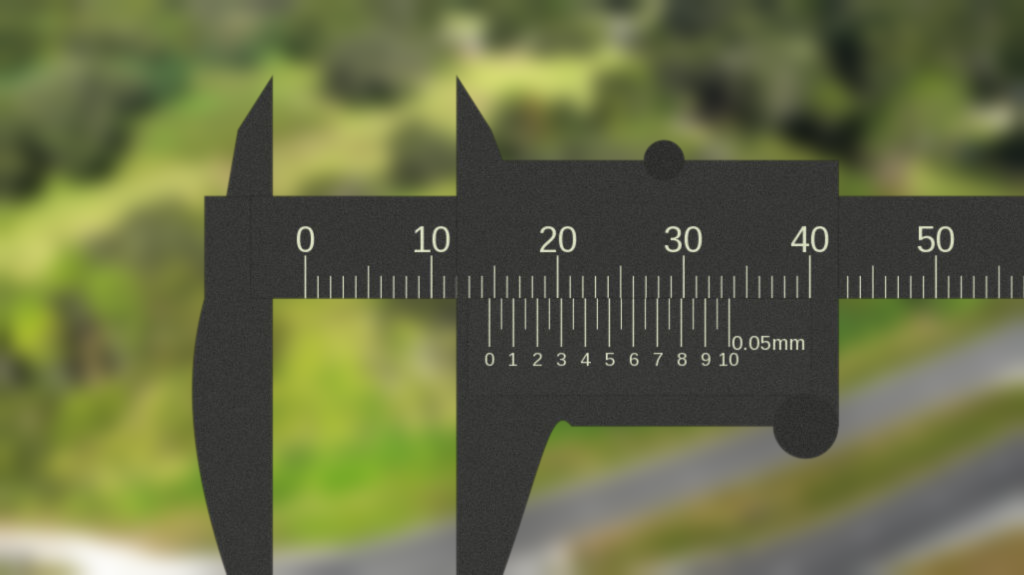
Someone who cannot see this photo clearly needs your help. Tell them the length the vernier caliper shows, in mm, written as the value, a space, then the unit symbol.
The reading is 14.6 mm
